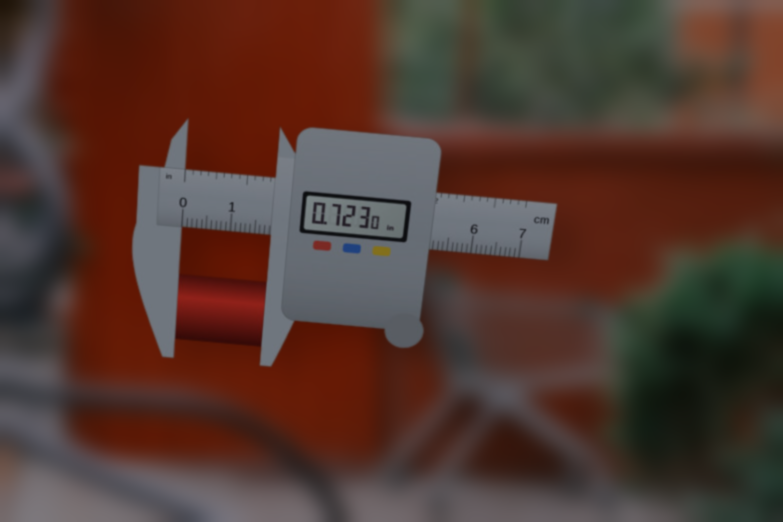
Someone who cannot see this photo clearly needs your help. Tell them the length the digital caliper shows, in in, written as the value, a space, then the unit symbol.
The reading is 0.7230 in
